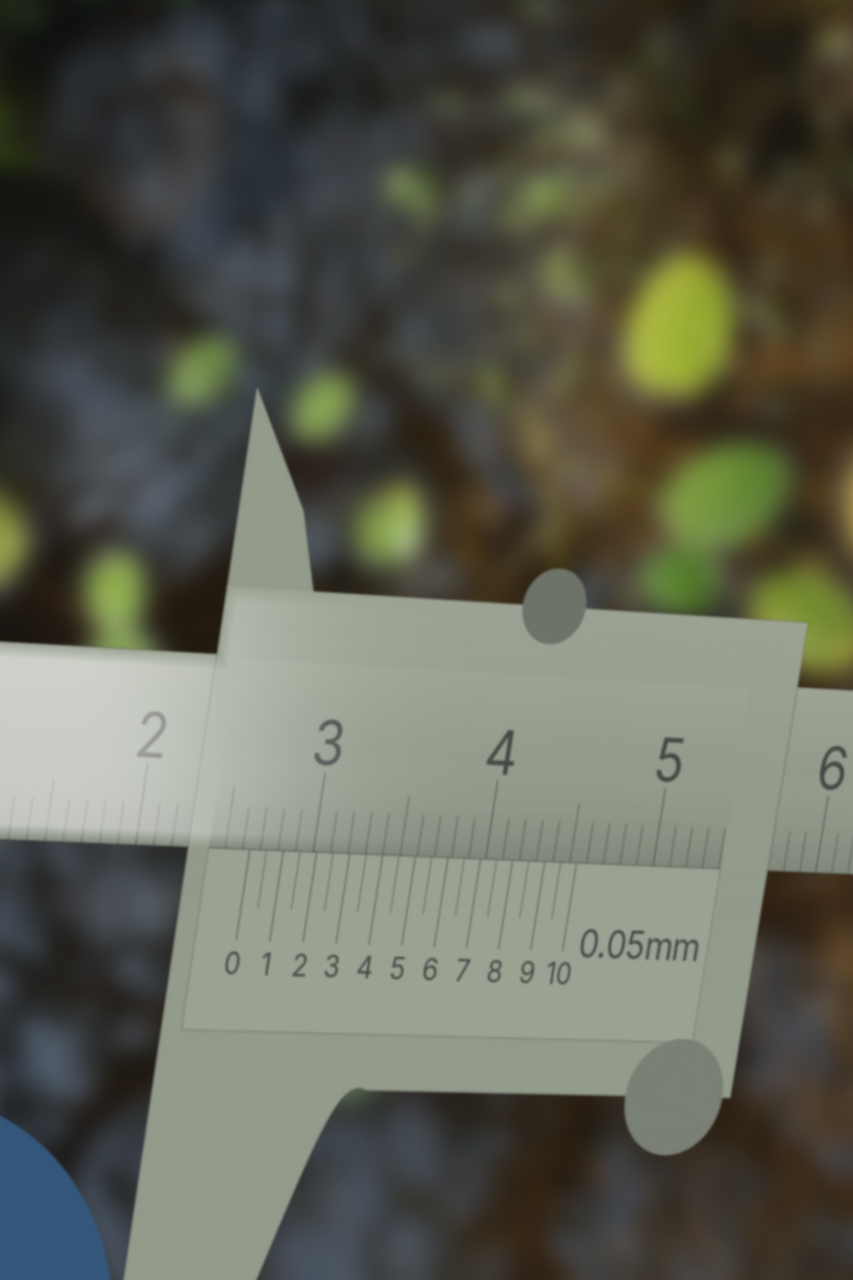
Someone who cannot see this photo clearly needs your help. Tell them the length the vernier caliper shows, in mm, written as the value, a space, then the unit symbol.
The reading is 26.4 mm
